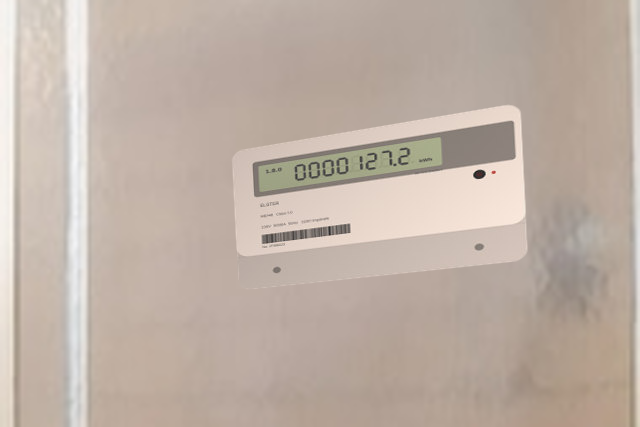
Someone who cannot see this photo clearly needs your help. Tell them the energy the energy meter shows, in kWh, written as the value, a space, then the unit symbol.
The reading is 127.2 kWh
